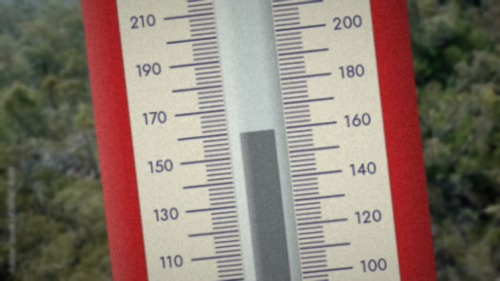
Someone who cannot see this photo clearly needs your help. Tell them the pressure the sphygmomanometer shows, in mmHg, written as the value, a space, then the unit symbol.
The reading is 160 mmHg
